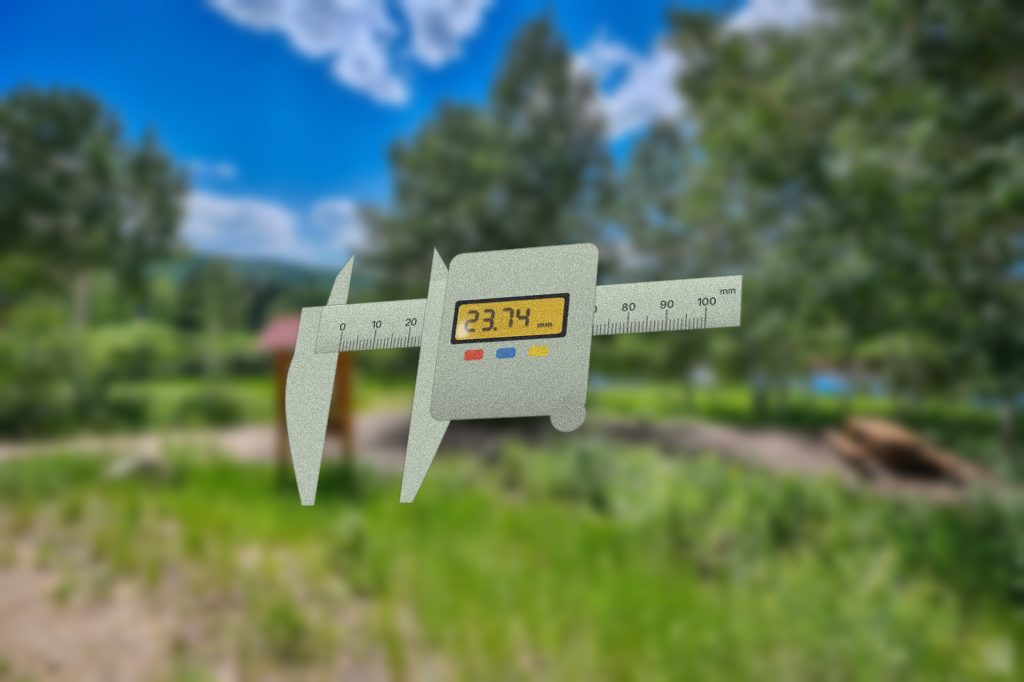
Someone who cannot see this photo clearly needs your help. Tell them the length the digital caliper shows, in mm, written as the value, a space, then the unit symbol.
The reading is 23.74 mm
